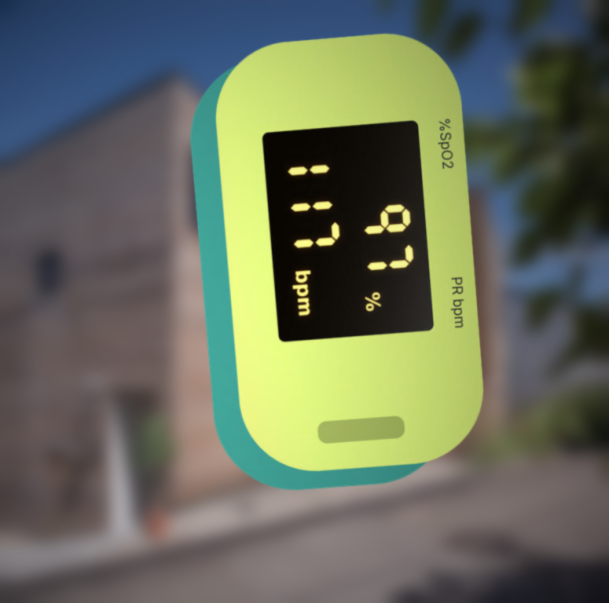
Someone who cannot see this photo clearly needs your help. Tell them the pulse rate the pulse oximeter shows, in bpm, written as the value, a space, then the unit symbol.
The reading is 117 bpm
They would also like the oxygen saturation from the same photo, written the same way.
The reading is 97 %
